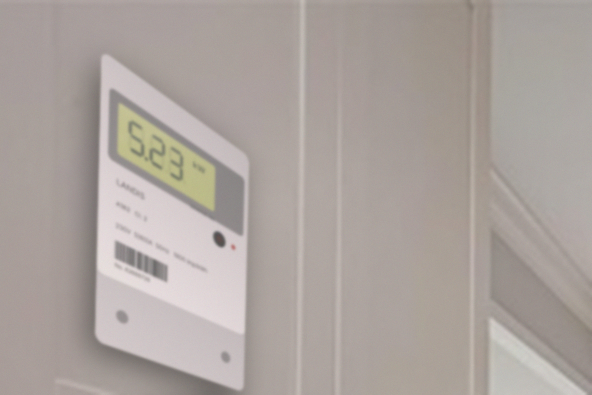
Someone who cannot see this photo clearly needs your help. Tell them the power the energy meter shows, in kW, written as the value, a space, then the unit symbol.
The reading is 5.23 kW
